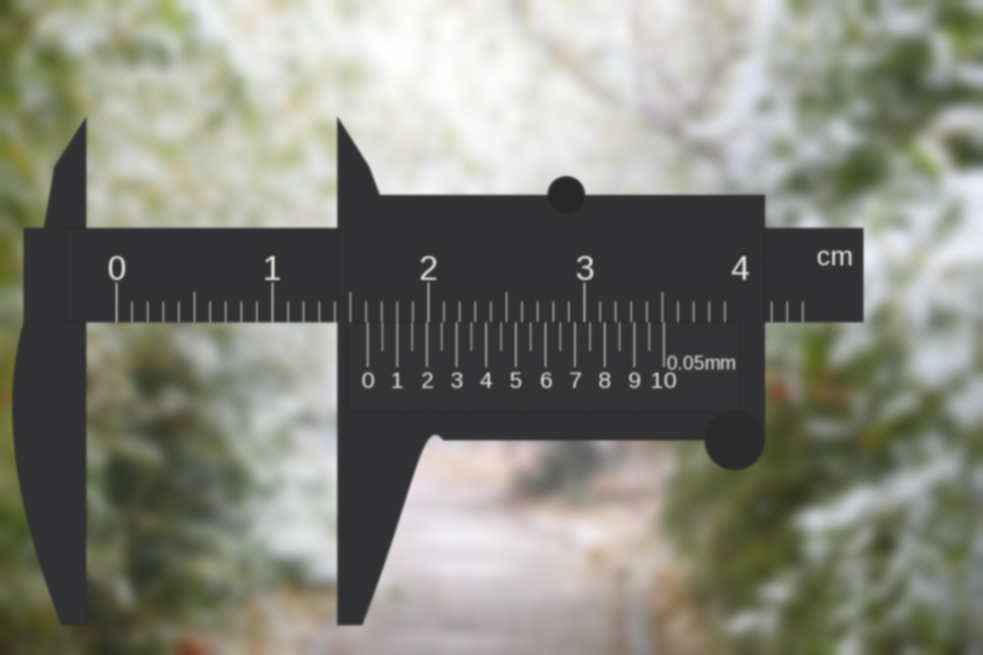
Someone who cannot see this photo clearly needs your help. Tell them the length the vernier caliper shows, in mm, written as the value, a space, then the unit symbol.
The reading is 16.1 mm
